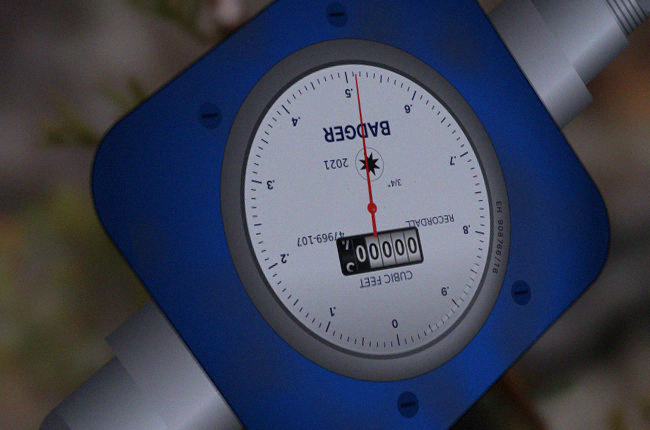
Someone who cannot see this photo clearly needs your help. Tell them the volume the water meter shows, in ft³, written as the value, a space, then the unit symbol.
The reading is 3.51 ft³
